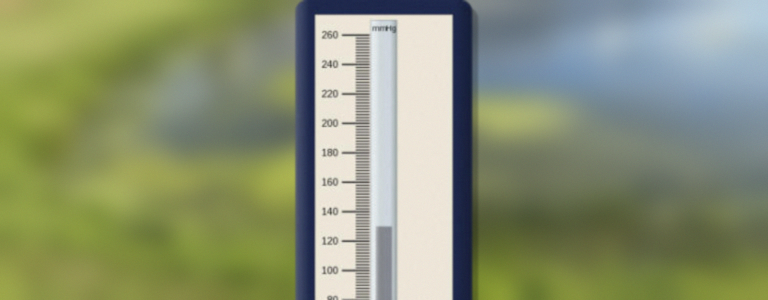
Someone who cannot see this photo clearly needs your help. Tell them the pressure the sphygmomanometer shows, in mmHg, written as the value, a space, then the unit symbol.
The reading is 130 mmHg
